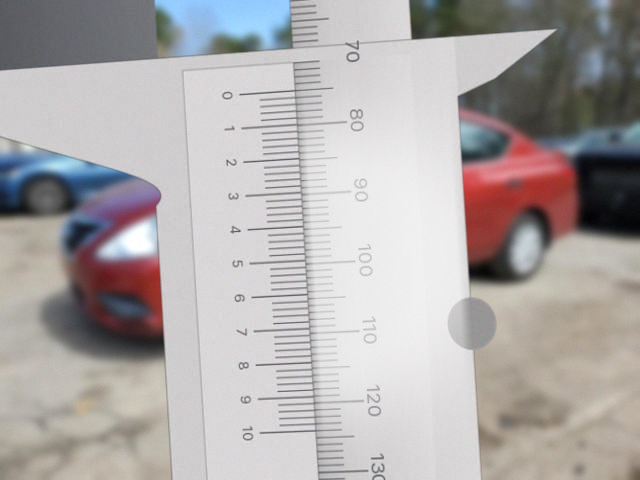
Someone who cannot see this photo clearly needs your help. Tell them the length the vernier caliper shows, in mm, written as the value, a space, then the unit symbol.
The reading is 75.0 mm
